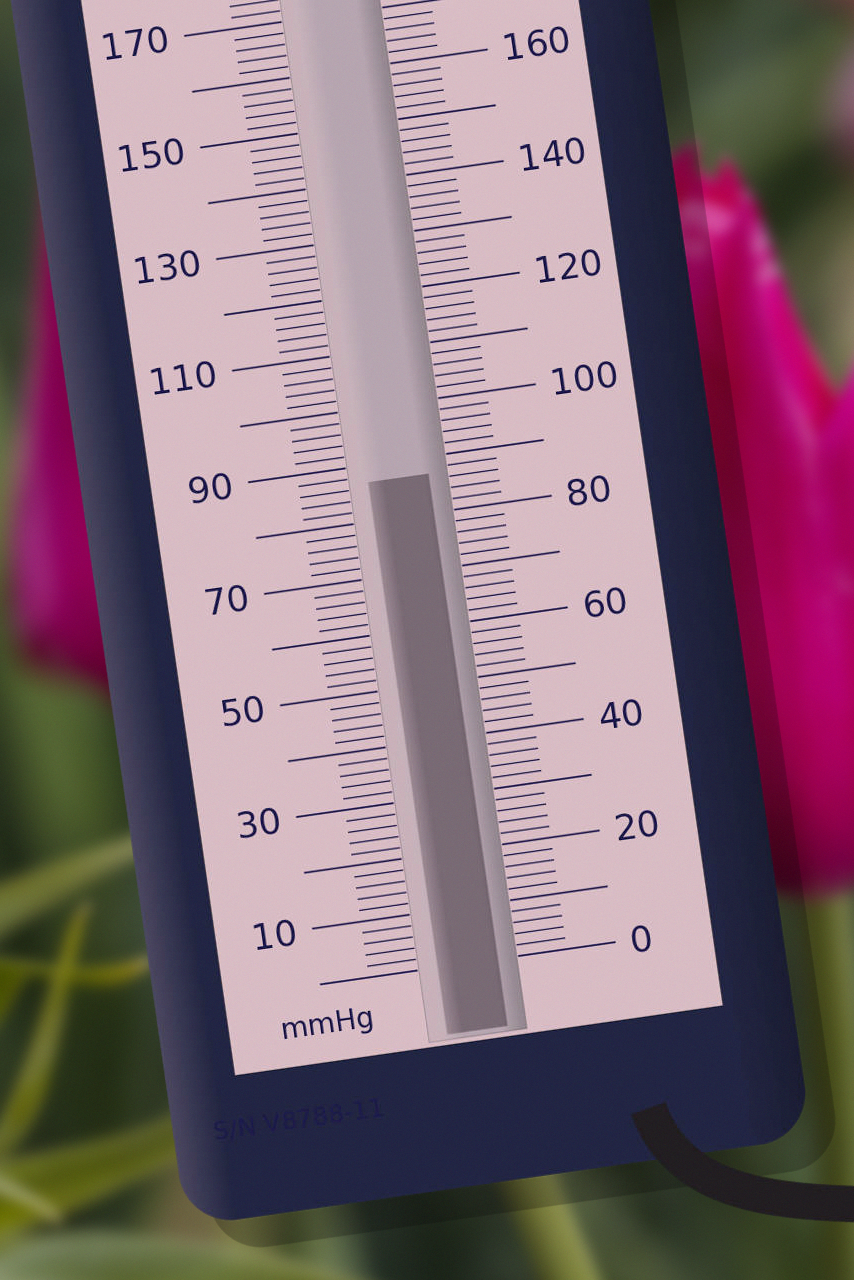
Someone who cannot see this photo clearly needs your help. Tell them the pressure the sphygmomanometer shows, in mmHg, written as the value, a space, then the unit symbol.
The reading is 87 mmHg
